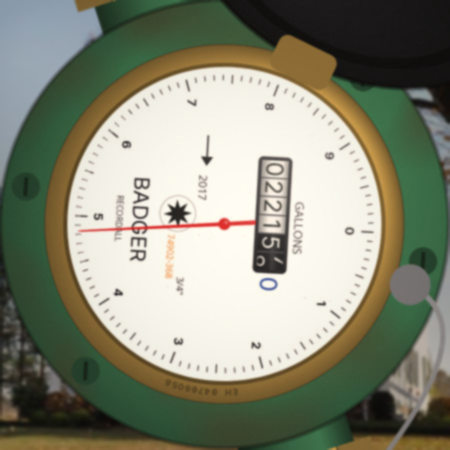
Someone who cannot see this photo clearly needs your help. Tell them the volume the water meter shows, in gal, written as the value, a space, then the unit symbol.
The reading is 221574.8 gal
